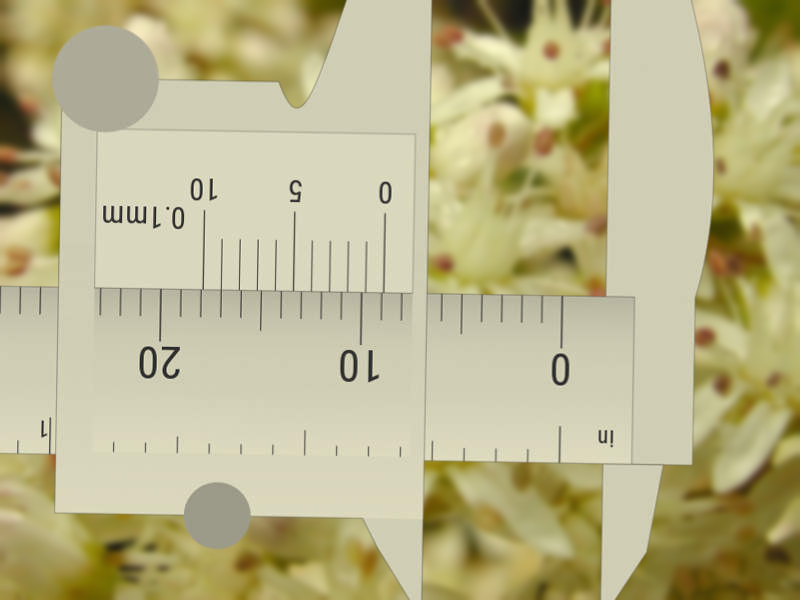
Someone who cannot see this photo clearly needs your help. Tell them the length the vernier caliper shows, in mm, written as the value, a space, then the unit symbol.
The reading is 8.9 mm
